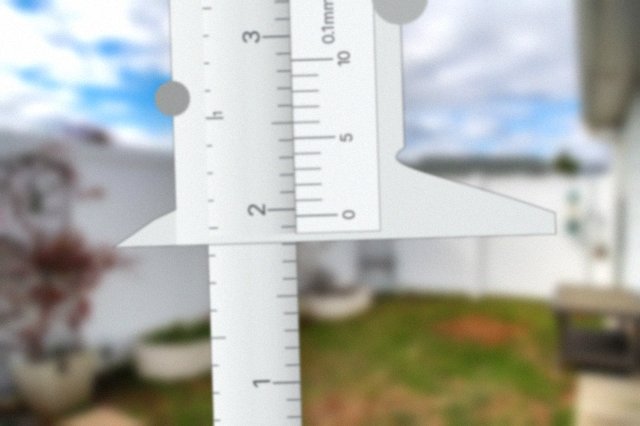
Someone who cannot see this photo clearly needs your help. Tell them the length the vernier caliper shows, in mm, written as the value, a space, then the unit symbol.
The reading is 19.6 mm
